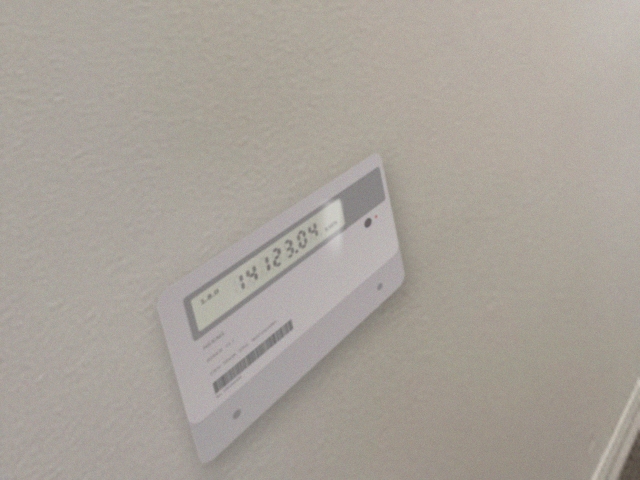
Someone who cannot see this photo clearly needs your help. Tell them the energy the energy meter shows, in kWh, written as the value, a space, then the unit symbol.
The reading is 14123.04 kWh
